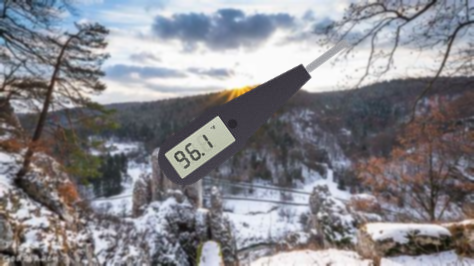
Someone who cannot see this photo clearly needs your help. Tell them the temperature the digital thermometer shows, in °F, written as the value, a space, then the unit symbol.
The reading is 96.1 °F
